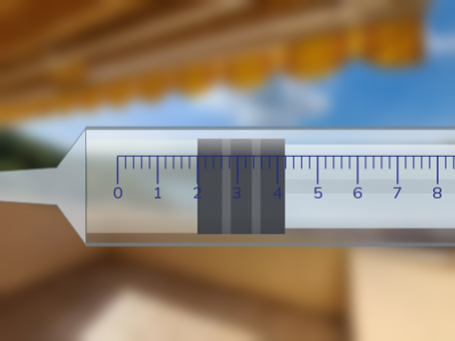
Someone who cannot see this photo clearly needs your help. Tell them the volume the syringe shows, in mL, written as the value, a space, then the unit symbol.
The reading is 2 mL
